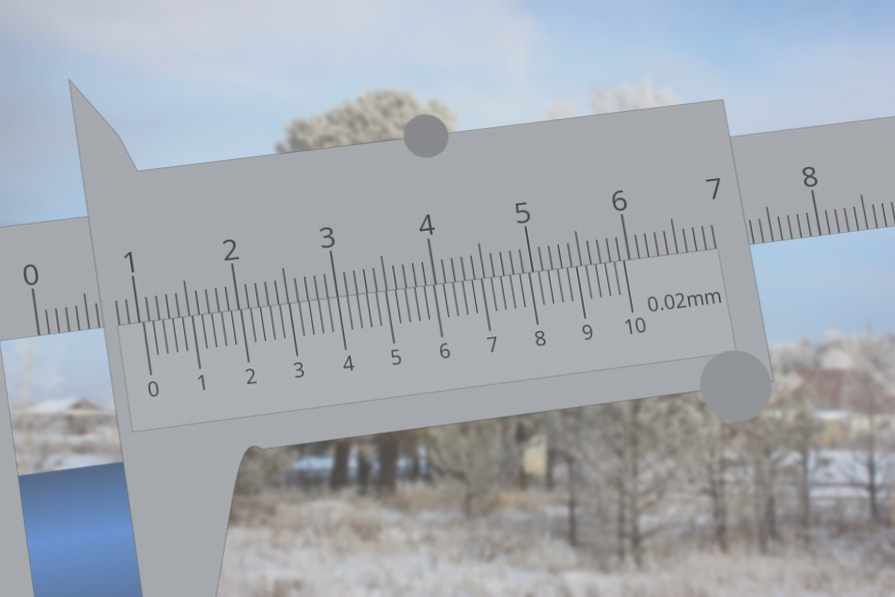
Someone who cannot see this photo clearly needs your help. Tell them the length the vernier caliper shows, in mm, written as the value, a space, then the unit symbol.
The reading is 10.4 mm
